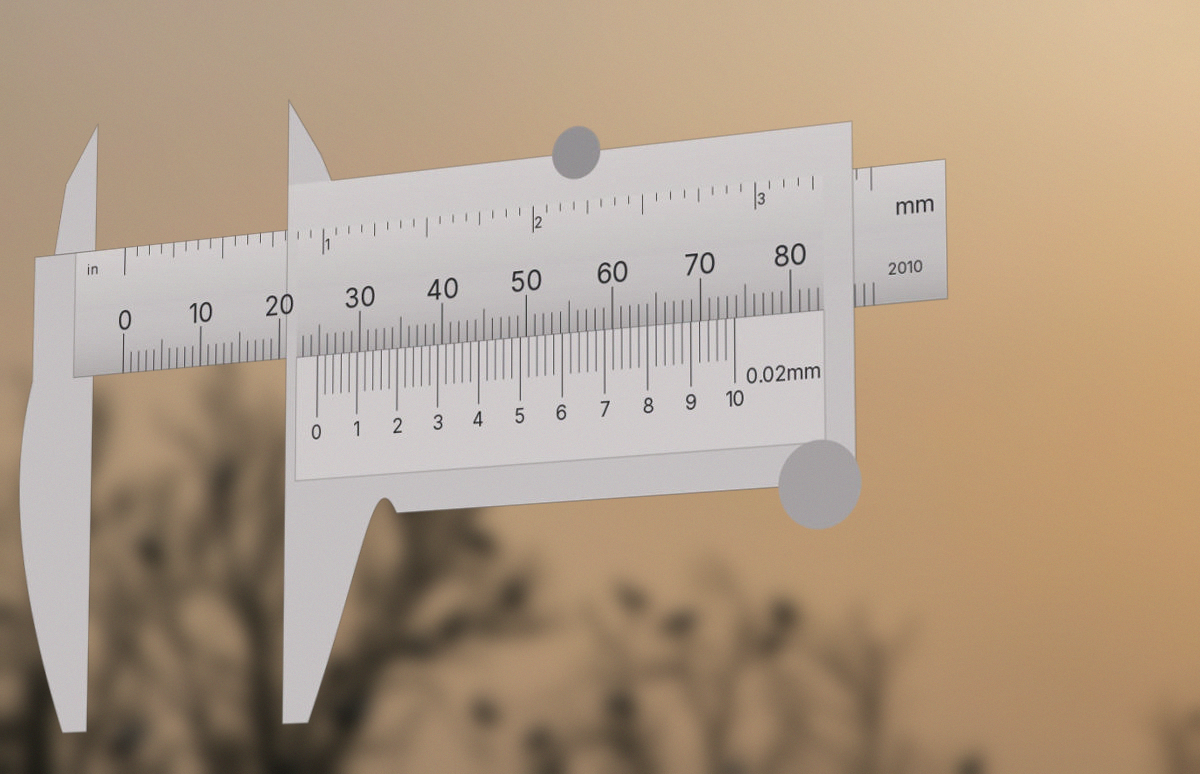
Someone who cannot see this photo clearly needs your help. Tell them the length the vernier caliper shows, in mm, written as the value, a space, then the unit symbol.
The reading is 24.8 mm
